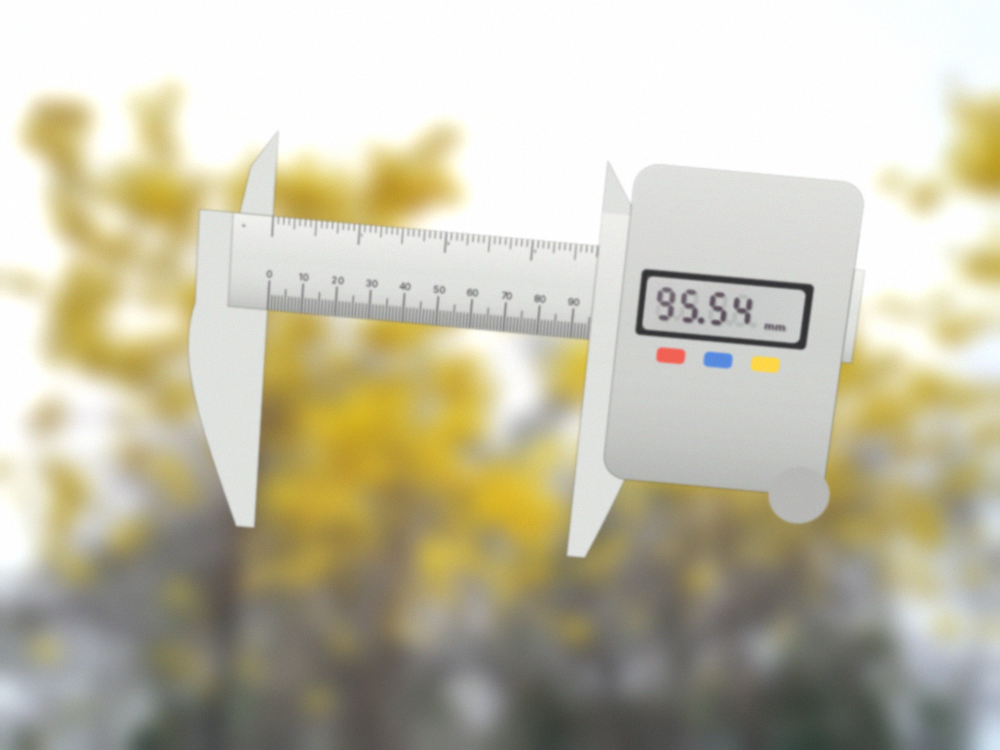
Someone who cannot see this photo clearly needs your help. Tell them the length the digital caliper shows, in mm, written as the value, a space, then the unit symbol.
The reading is 95.54 mm
